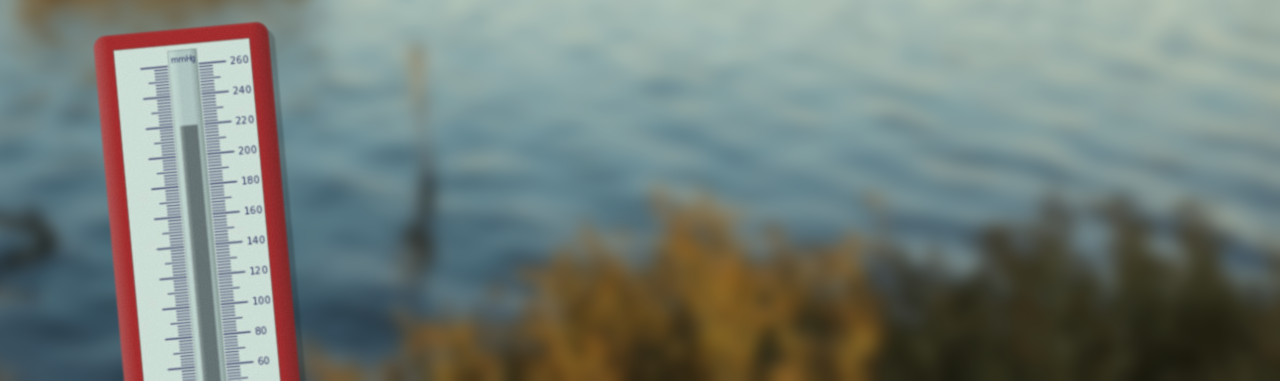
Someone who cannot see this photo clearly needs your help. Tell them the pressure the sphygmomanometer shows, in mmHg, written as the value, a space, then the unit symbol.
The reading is 220 mmHg
